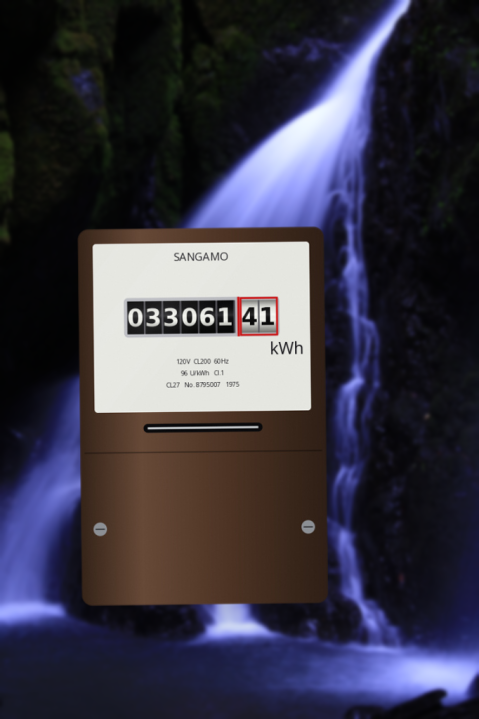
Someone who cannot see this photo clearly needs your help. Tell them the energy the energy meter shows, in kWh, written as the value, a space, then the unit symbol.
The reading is 33061.41 kWh
